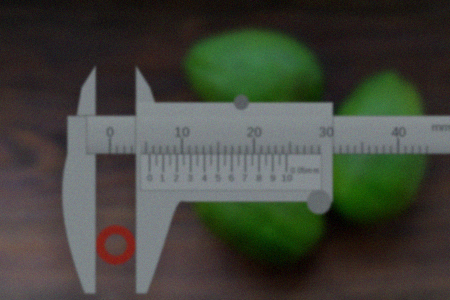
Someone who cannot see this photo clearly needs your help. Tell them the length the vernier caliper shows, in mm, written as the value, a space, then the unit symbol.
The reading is 5.5 mm
